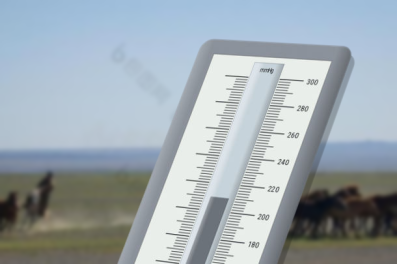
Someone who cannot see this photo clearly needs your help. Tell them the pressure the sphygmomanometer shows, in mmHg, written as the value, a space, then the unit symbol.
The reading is 210 mmHg
